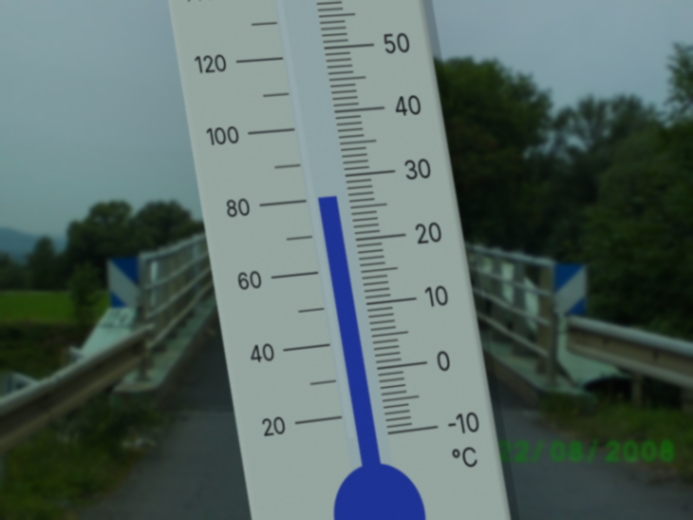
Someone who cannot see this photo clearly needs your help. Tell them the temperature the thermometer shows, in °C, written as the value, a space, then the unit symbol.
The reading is 27 °C
